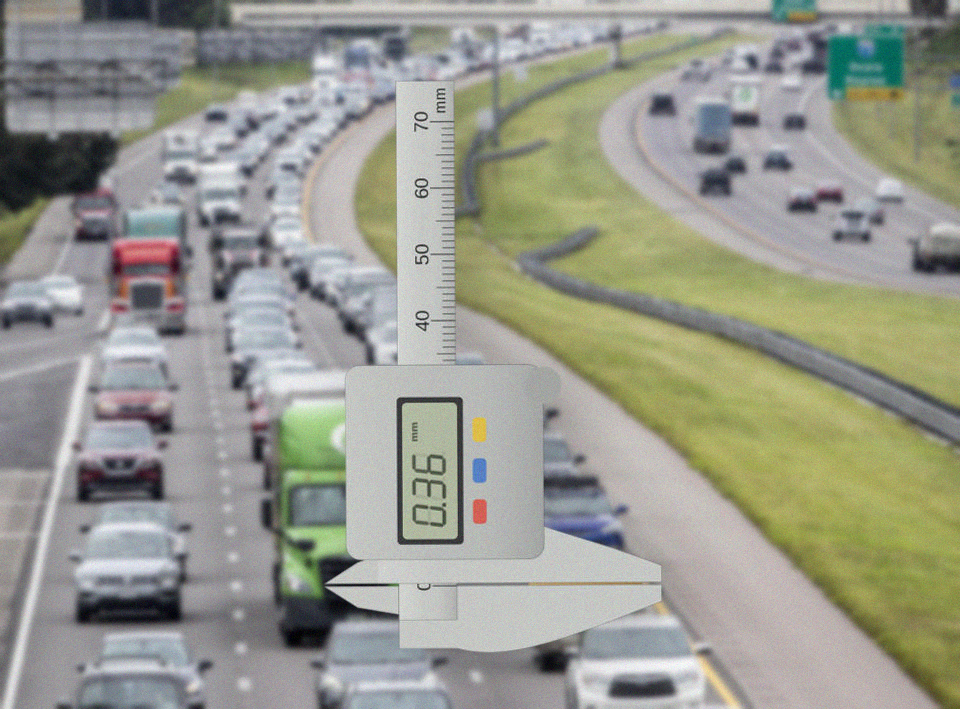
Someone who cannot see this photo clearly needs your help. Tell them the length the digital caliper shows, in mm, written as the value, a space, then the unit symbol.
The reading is 0.36 mm
